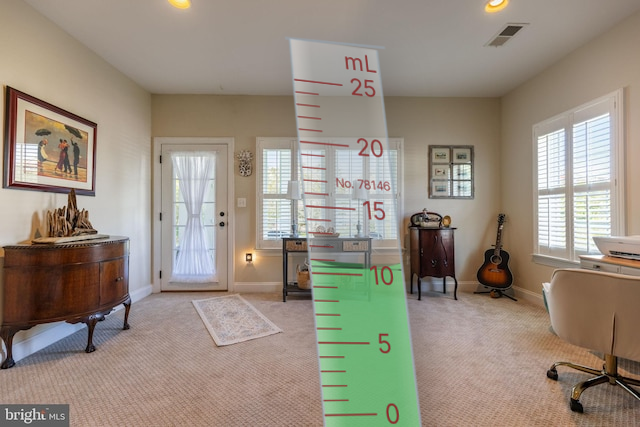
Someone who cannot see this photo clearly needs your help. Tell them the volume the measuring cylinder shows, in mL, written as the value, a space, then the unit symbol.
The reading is 10.5 mL
